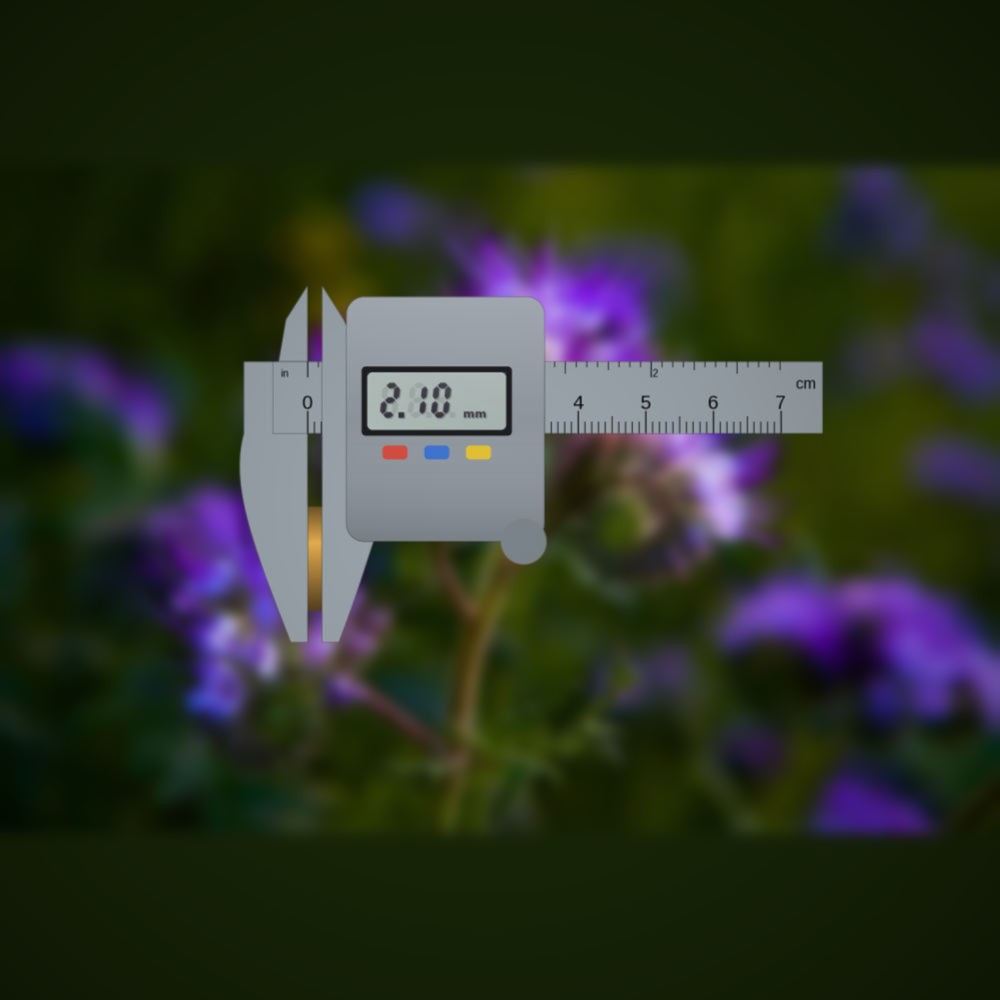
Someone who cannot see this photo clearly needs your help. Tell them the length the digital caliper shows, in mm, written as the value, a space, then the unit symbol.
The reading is 2.10 mm
